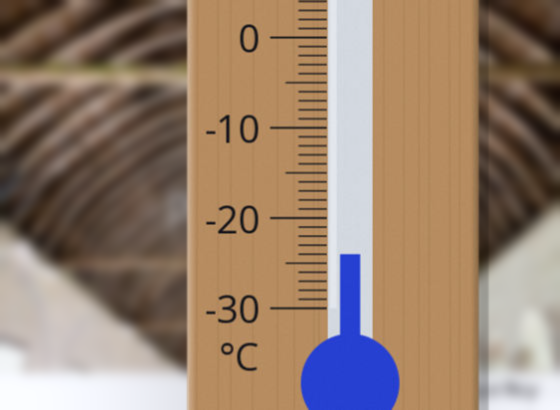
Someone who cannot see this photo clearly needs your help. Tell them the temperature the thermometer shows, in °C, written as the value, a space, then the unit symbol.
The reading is -24 °C
